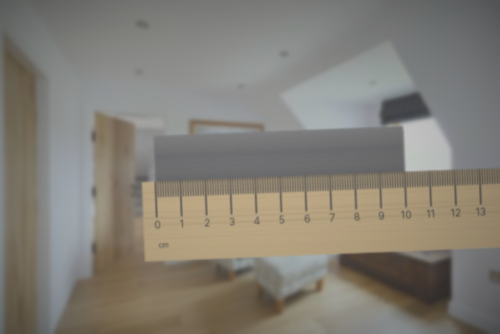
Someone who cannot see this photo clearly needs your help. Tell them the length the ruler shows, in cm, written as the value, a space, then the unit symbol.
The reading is 10 cm
